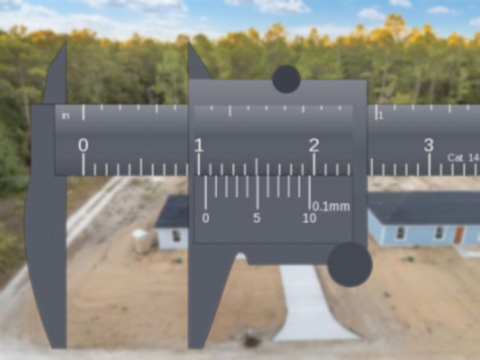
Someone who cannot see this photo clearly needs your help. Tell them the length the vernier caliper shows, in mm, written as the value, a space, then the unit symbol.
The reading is 10.6 mm
